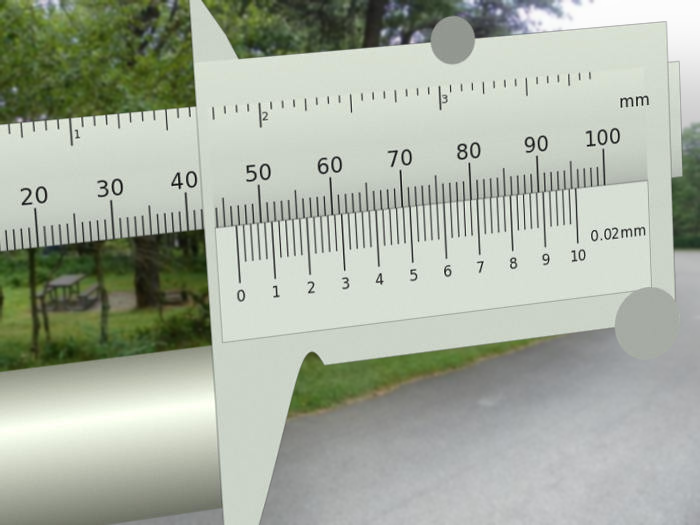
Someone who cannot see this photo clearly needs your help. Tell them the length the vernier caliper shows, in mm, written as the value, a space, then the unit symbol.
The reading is 46.6 mm
